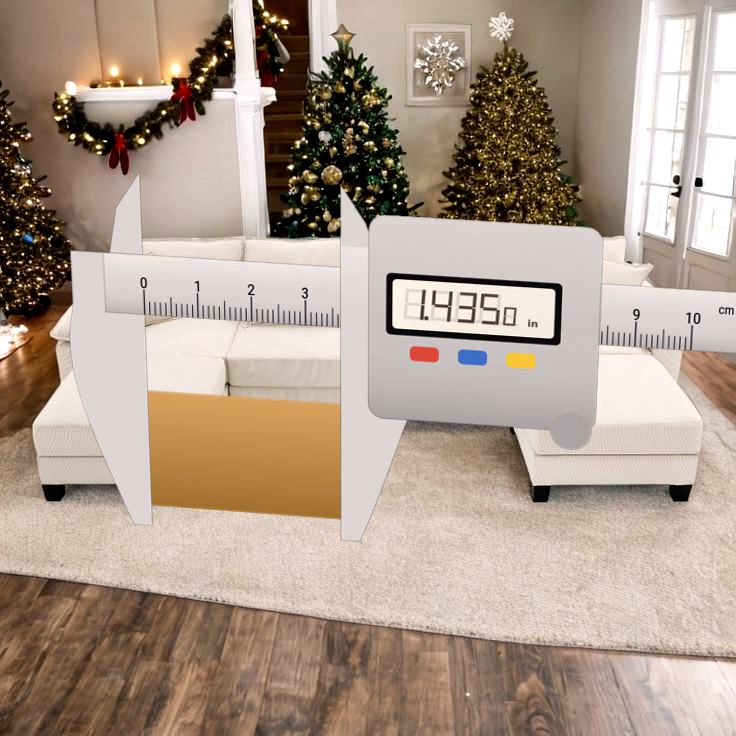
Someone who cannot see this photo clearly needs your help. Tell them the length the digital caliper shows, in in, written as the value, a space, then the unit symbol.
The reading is 1.4350 in
